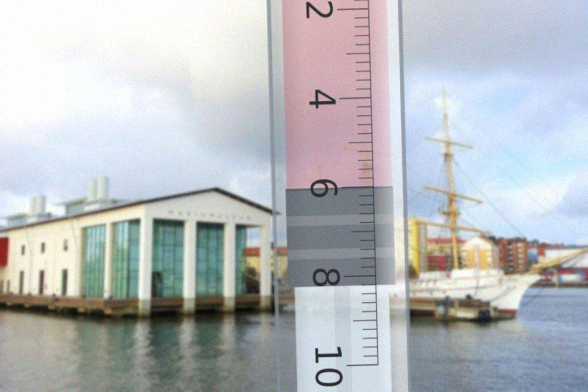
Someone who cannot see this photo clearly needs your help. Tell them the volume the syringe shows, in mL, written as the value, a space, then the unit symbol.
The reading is 6 mL
